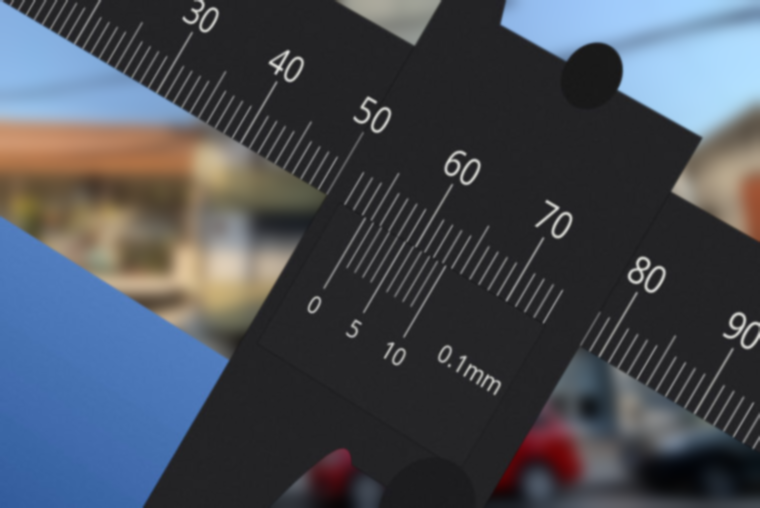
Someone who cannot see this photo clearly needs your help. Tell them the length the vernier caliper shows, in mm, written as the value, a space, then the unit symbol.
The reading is 54.4 mm
